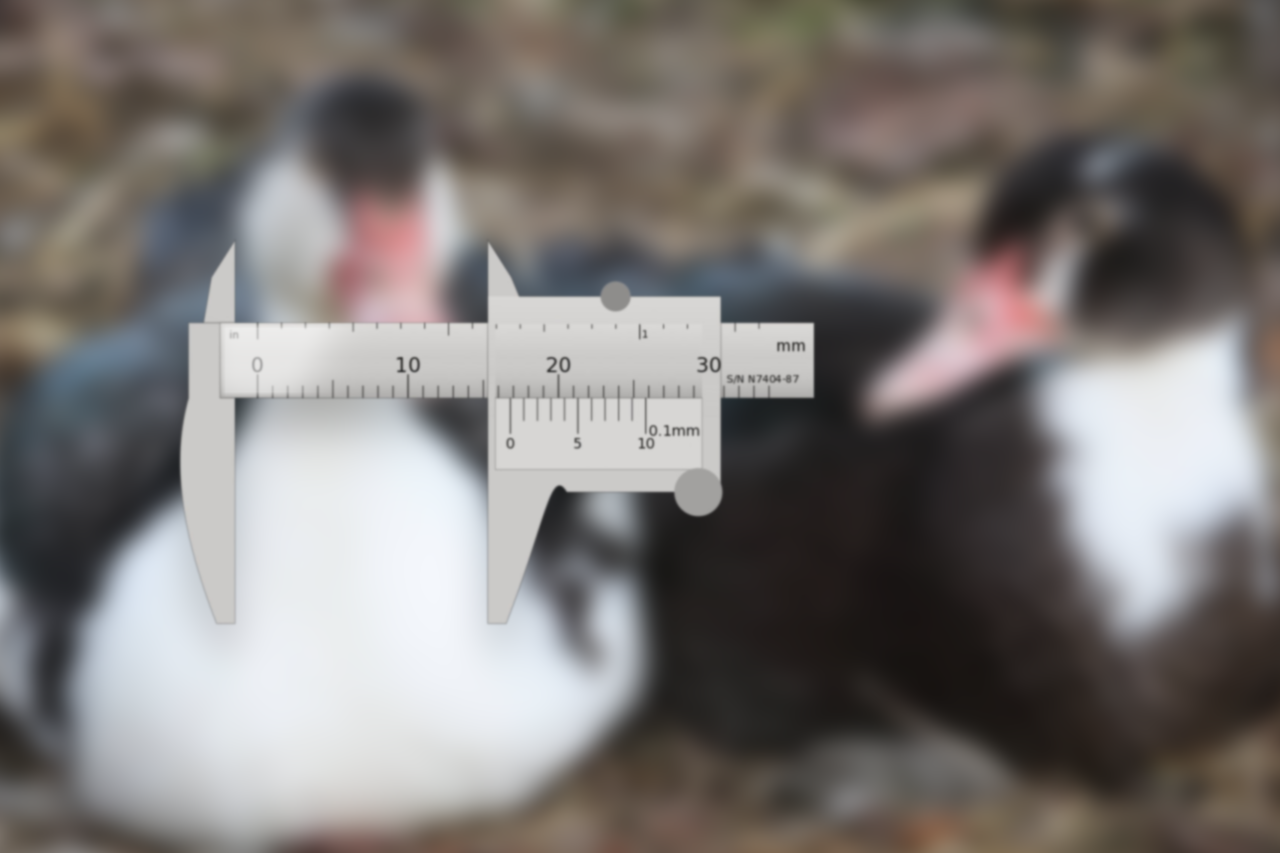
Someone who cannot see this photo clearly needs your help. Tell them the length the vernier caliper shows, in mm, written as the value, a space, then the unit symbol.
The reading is 16.8 mm
